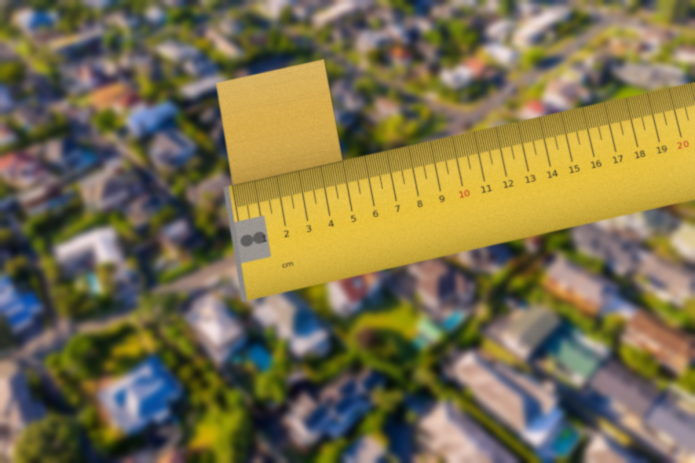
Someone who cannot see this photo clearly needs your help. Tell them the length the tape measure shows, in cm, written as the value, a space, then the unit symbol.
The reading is 5 cm
